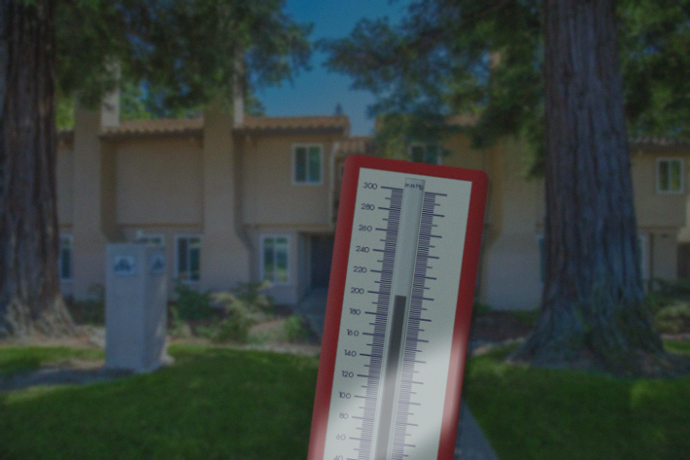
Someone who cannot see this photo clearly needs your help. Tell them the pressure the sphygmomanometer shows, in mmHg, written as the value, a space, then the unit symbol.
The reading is 200 mmHg
